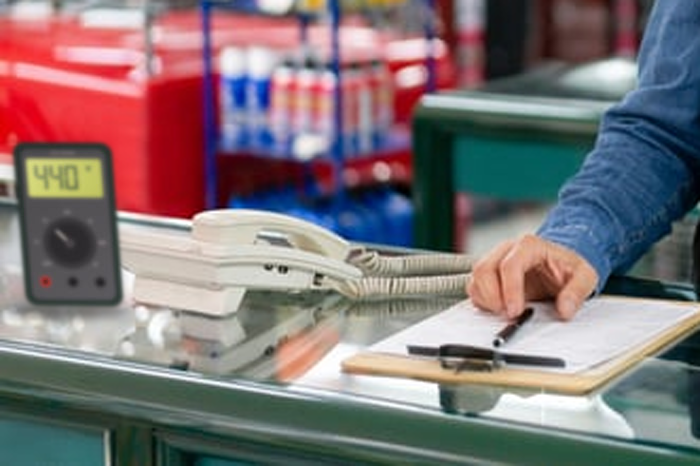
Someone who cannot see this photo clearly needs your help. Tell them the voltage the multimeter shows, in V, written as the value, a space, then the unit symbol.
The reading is 440 V
